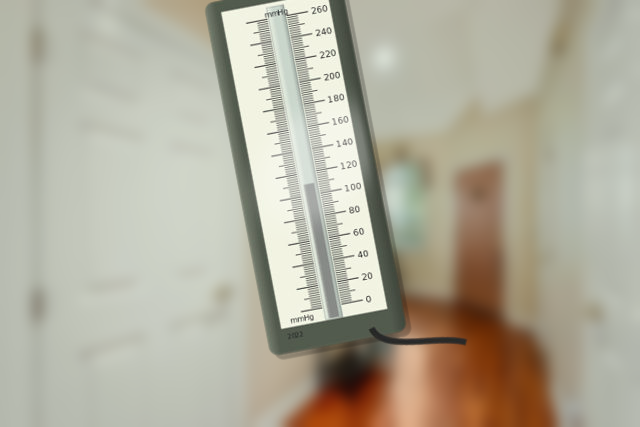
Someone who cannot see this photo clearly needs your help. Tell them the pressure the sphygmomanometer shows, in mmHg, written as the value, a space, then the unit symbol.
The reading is 110 mmHg
